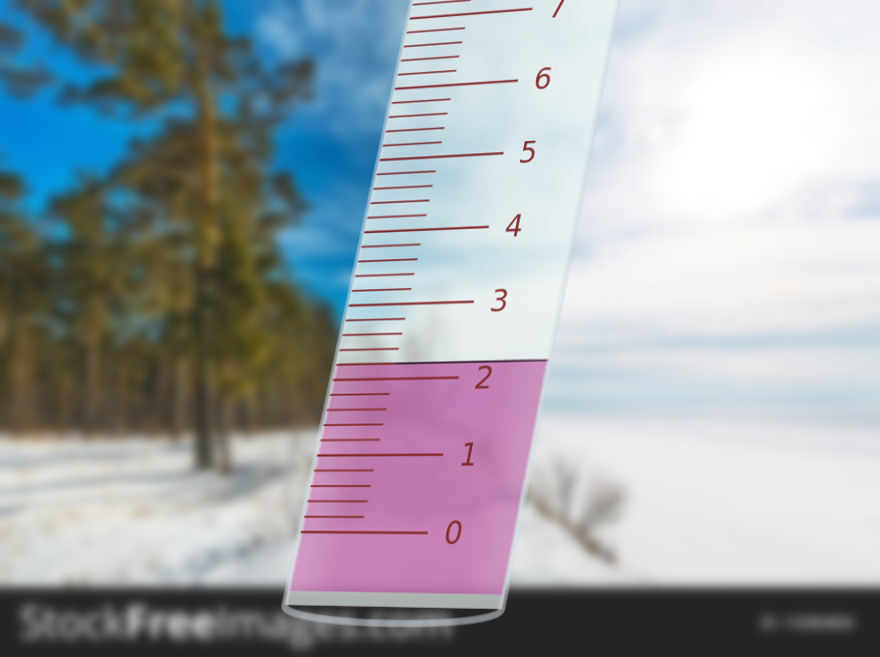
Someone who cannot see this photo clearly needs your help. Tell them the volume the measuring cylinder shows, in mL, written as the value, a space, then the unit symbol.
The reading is 2.2 mL
